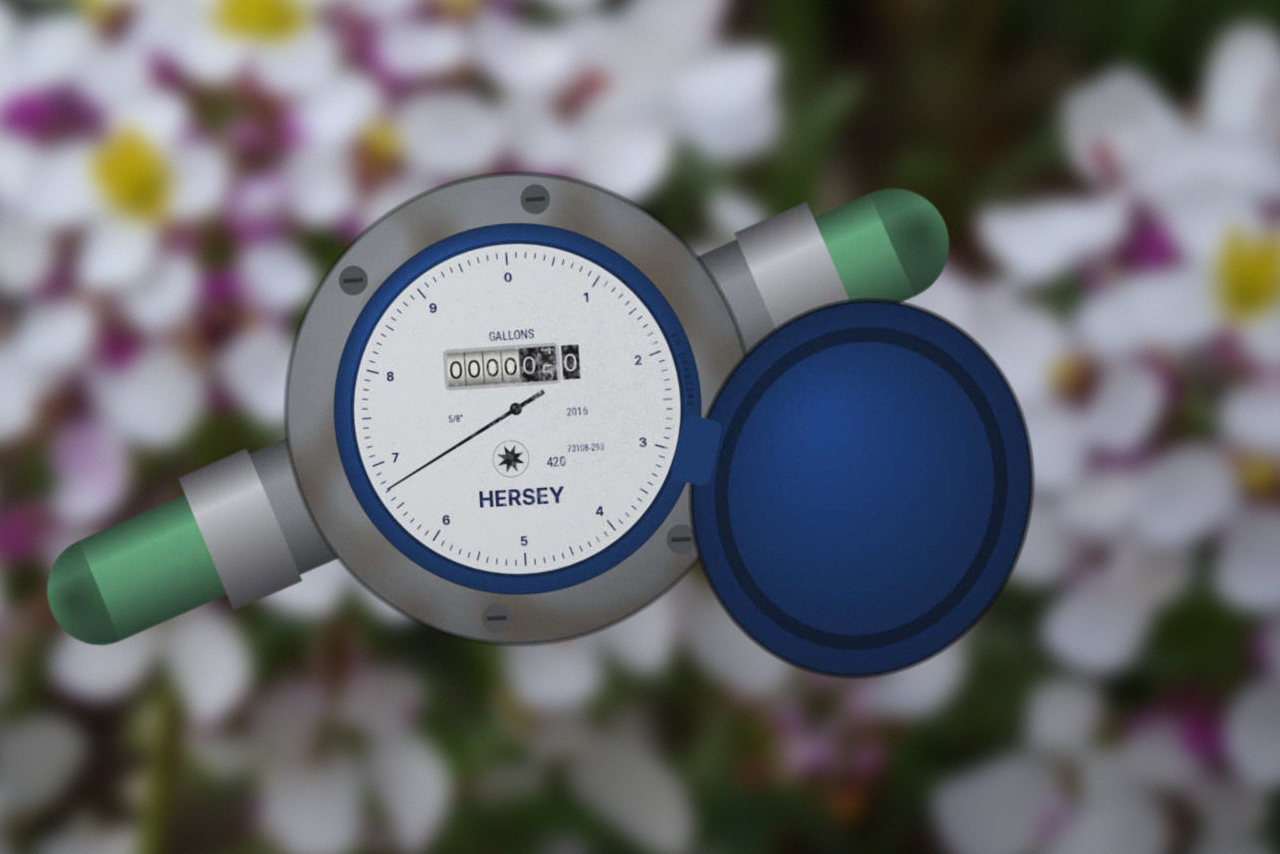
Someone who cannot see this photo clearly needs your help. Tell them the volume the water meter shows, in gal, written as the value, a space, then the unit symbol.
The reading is 46.7 gal
